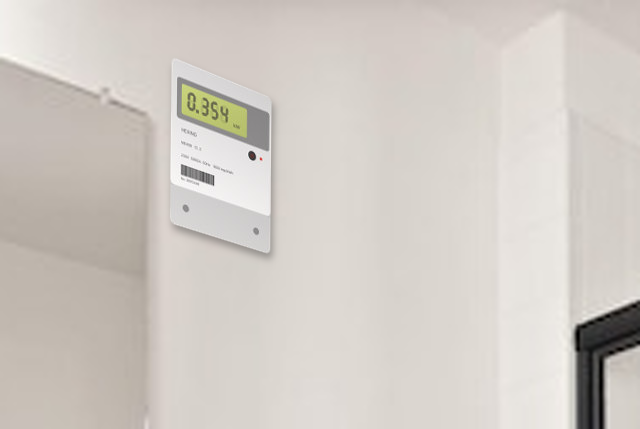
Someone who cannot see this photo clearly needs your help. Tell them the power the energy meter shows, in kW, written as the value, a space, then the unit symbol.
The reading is 0.354 kW
